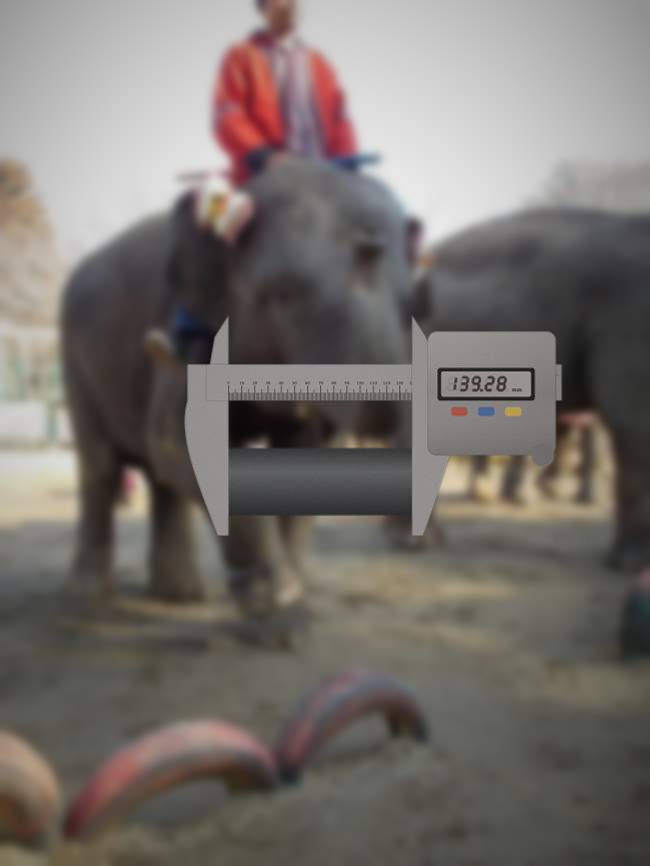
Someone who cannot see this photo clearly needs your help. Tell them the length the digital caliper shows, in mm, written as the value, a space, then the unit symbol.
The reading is 139.28 mm
